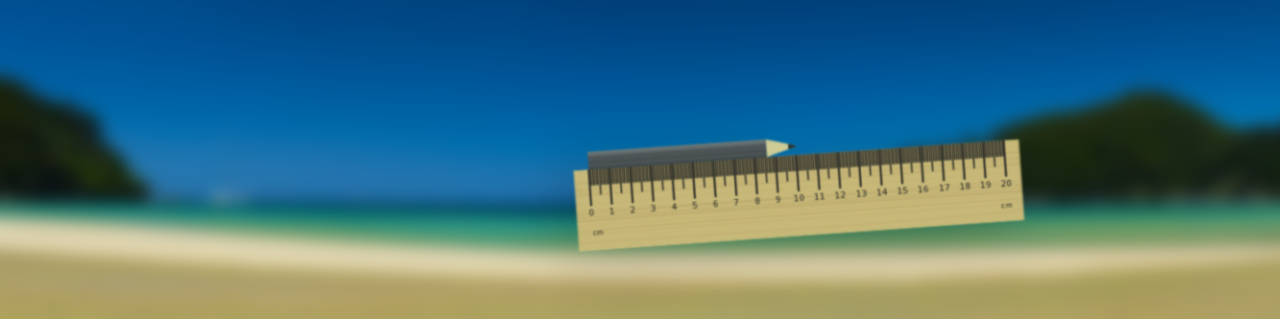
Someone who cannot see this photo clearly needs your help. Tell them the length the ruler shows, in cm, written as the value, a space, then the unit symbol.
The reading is 10 cm
